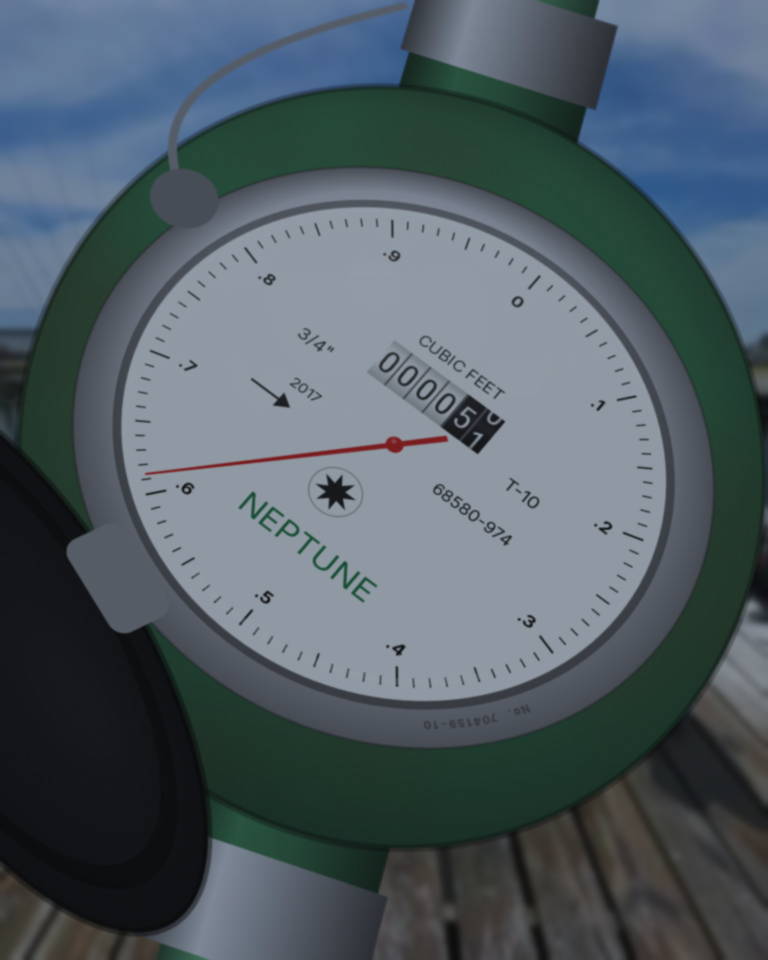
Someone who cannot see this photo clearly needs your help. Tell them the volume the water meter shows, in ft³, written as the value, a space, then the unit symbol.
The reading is 50.61 ft³
